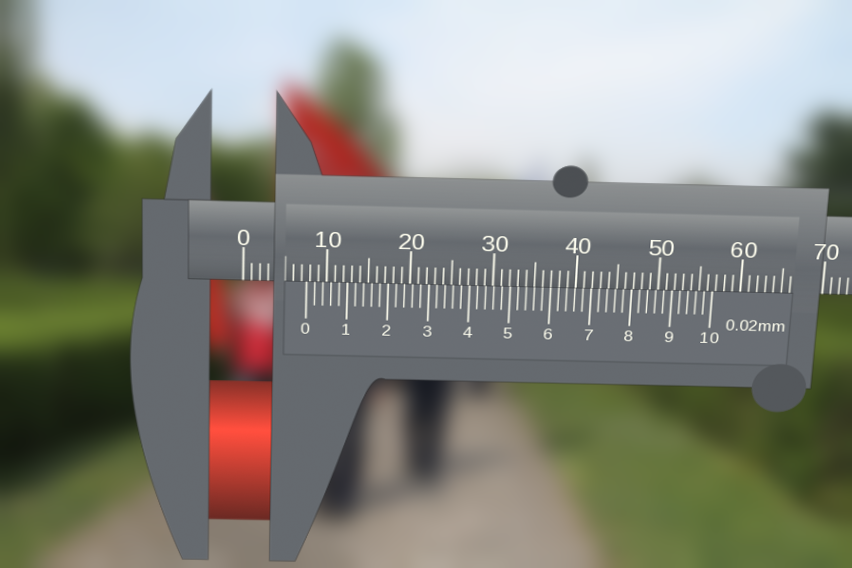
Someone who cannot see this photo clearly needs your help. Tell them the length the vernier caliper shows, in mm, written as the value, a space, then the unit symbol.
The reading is 7.6 mm
